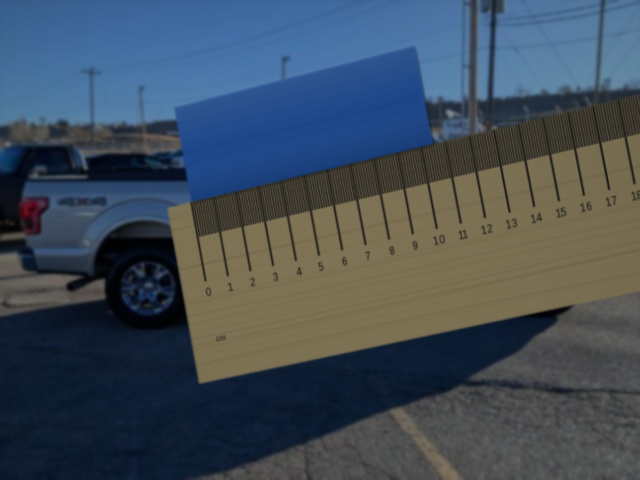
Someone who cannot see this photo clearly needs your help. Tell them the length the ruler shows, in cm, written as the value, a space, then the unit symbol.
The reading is 10.5 cm
